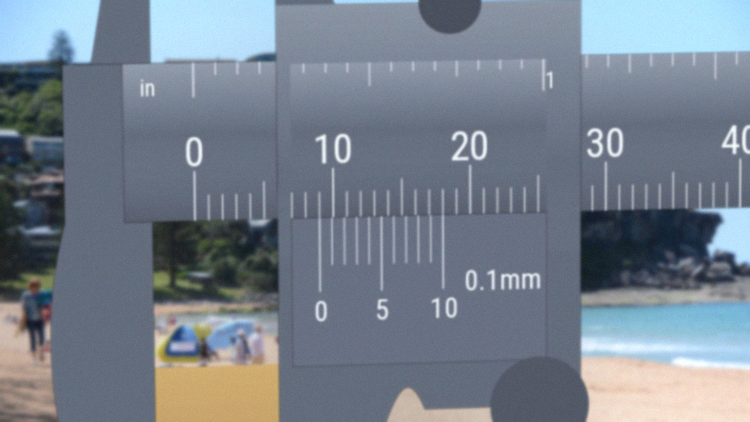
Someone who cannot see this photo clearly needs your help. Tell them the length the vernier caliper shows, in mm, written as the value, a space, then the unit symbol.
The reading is 9.0 mm
